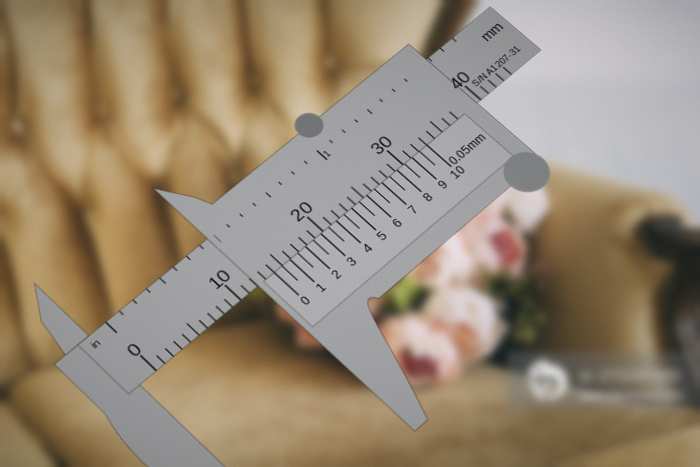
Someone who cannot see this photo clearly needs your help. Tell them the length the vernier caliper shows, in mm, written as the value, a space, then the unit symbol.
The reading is 14.0 mm
